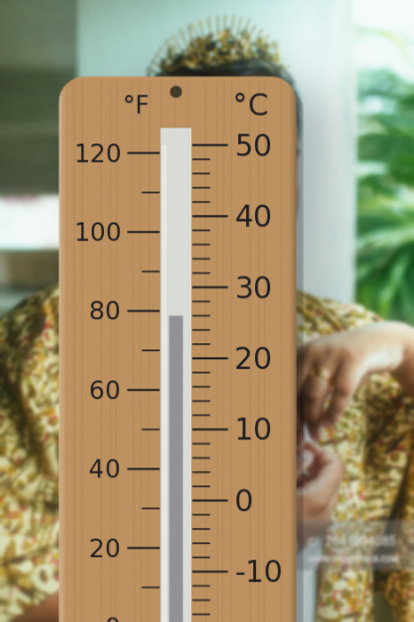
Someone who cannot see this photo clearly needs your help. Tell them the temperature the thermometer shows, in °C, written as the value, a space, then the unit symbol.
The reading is 26 °C
